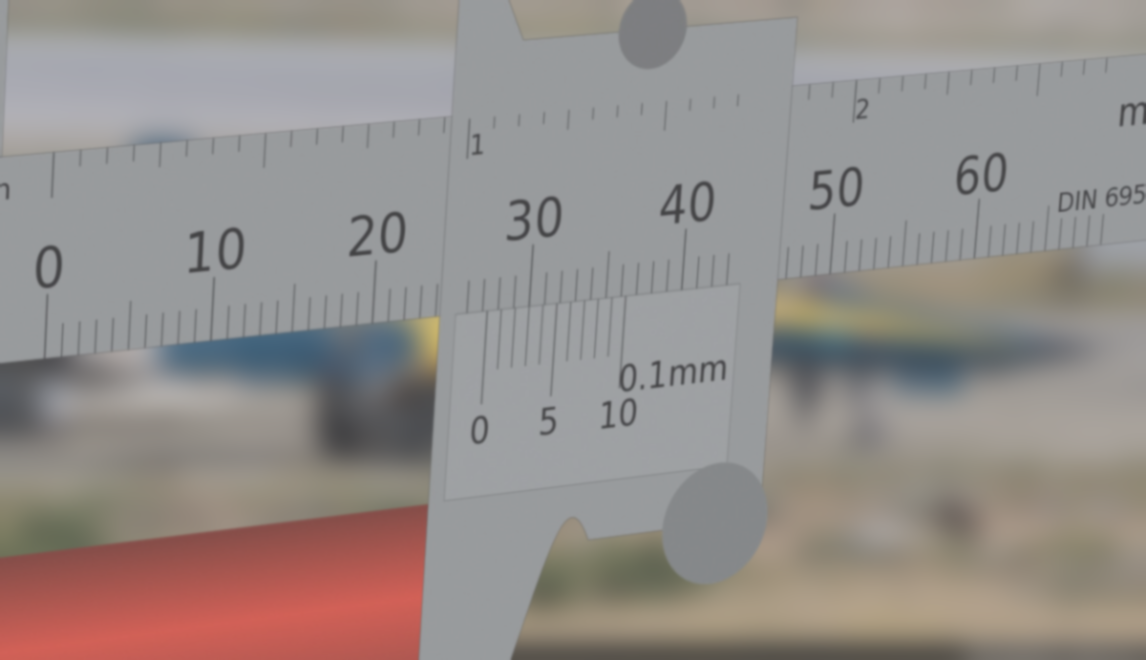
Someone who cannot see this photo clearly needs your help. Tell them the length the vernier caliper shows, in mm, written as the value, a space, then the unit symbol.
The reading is 27.3 mm
